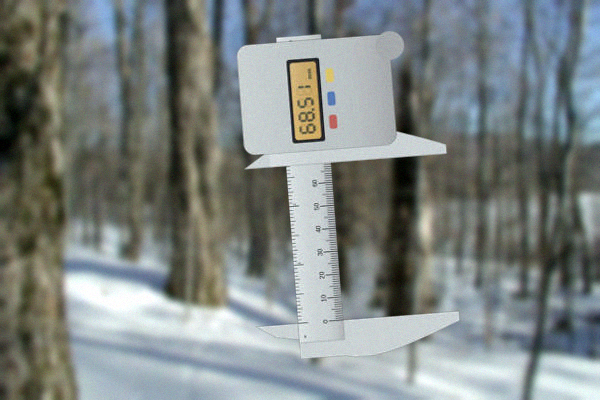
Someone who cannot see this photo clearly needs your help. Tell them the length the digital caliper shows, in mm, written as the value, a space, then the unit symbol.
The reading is 68.51 mm
